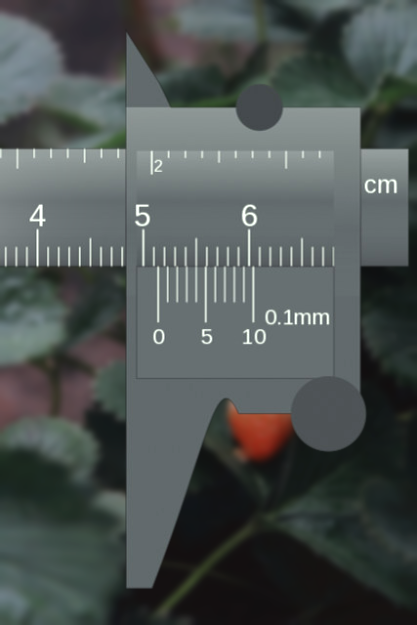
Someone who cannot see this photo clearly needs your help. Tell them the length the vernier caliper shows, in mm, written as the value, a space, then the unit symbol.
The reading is 51.4 mm
